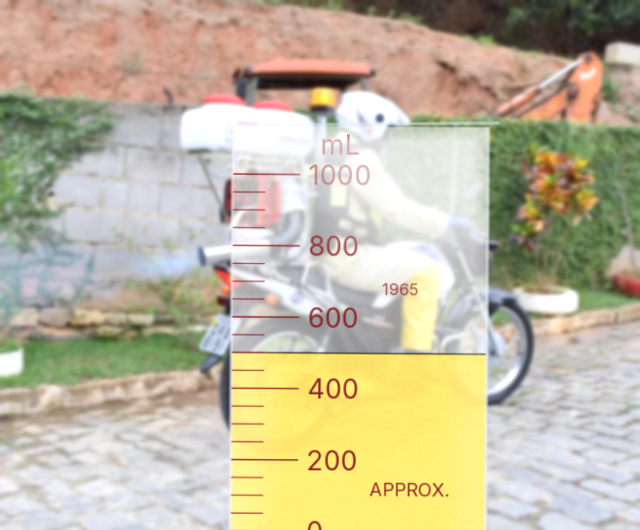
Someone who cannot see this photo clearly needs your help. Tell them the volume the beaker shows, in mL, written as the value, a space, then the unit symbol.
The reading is 500 mL
